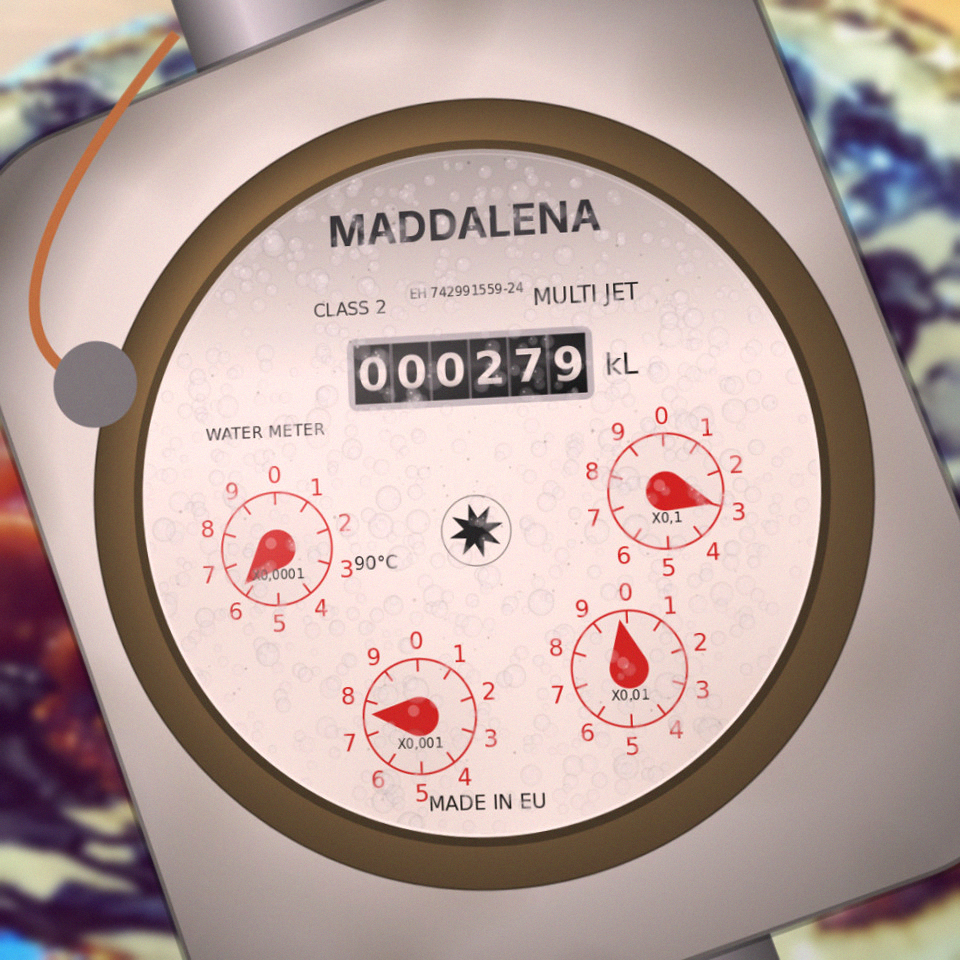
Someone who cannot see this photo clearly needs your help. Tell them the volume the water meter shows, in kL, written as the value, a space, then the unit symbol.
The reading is 279.2976 kL
